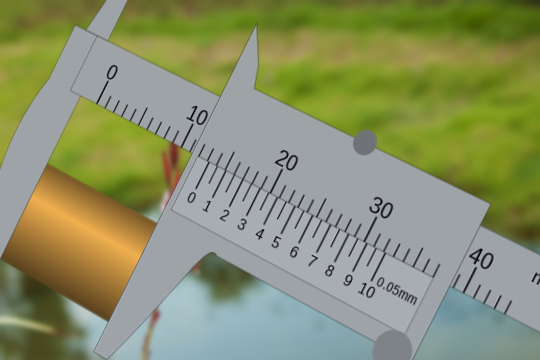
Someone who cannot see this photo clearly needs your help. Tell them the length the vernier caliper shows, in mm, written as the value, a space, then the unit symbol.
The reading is 13.2 mm
